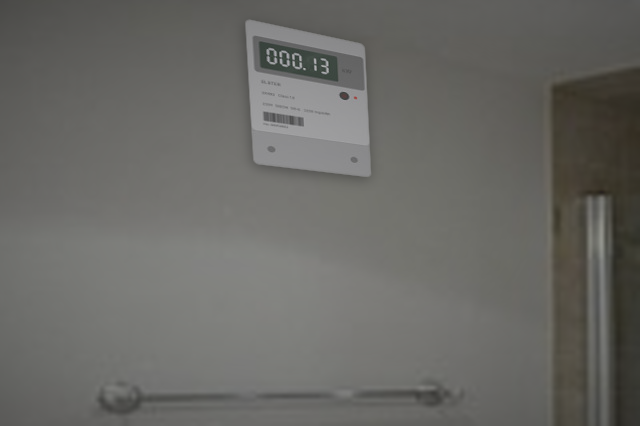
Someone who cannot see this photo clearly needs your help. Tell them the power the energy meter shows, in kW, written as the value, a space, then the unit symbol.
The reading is 0.13 kW
